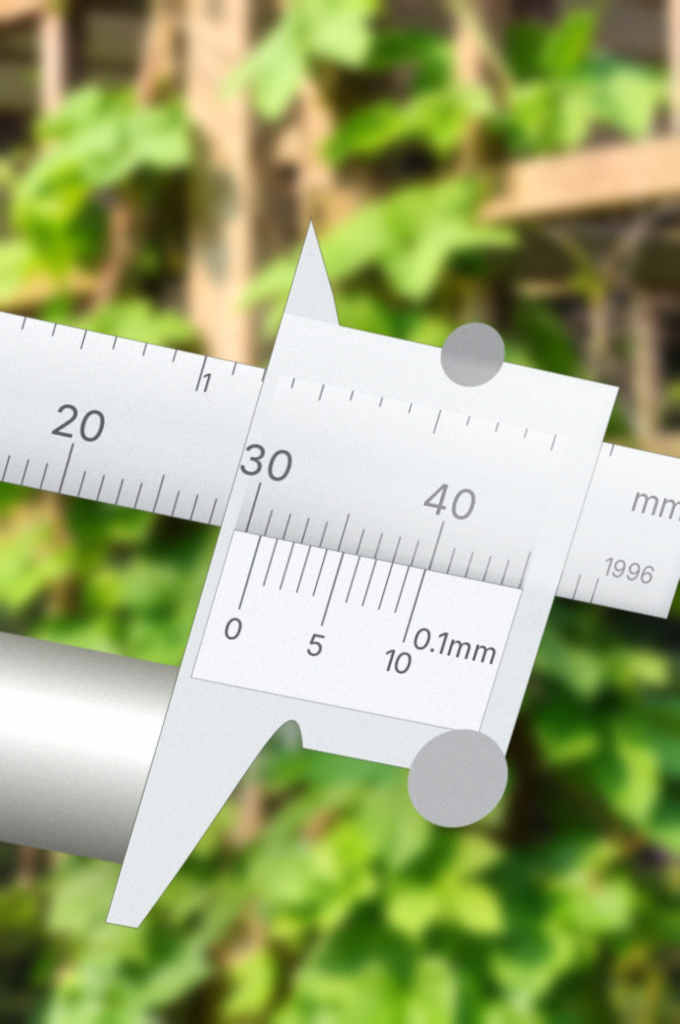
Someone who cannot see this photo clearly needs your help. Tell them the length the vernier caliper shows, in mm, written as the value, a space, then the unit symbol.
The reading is 30.8 mm
